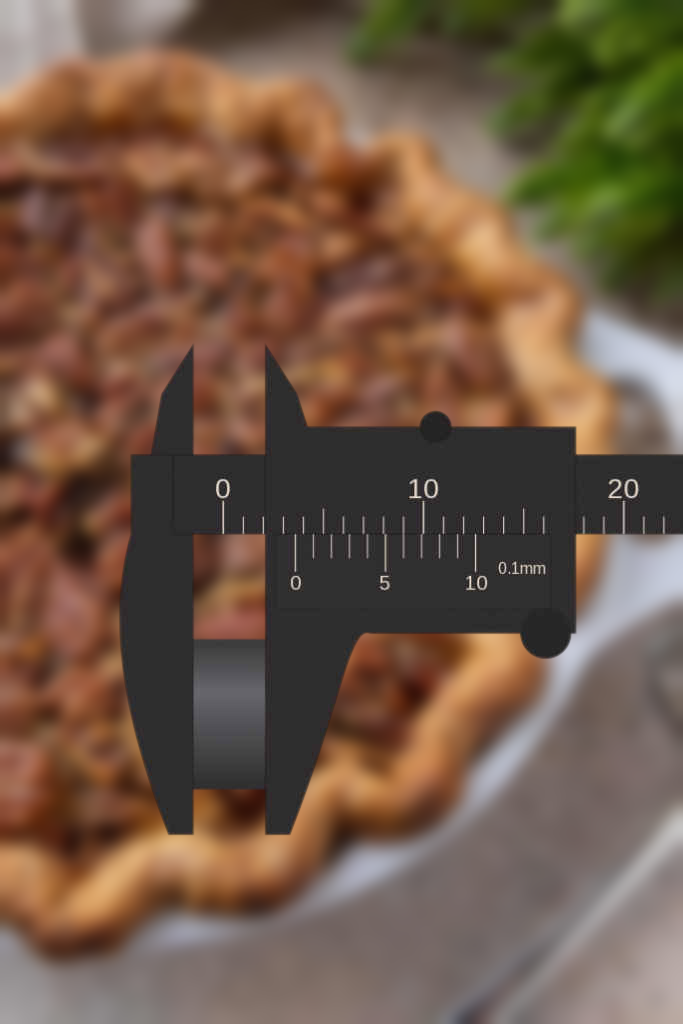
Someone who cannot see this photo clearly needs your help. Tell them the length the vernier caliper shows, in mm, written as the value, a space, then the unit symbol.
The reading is 3.6 mm
